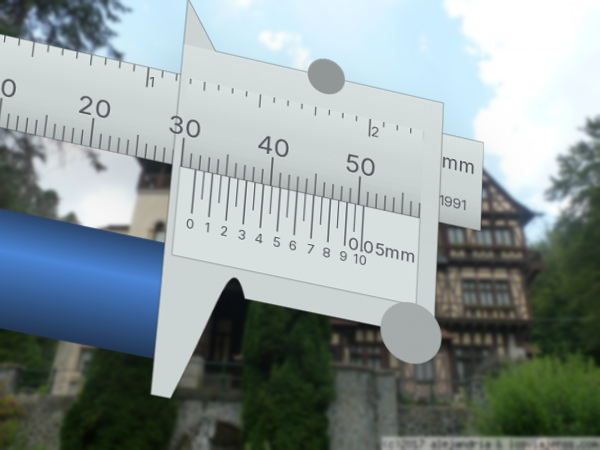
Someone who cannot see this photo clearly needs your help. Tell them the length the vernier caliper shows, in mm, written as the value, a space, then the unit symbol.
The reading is 31.6 mm
